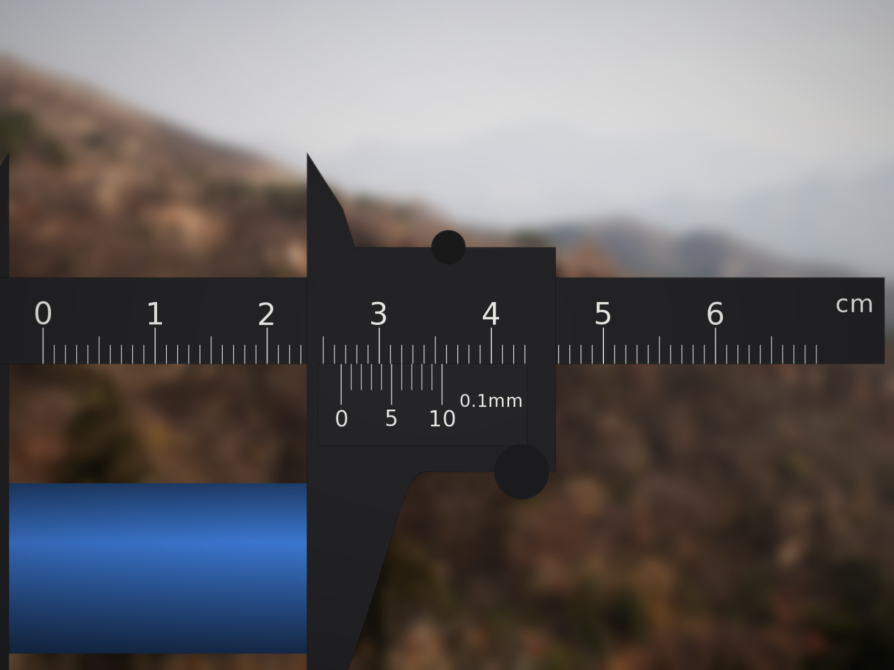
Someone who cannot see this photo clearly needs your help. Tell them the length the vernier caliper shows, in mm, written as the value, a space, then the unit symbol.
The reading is 26.6 mm
